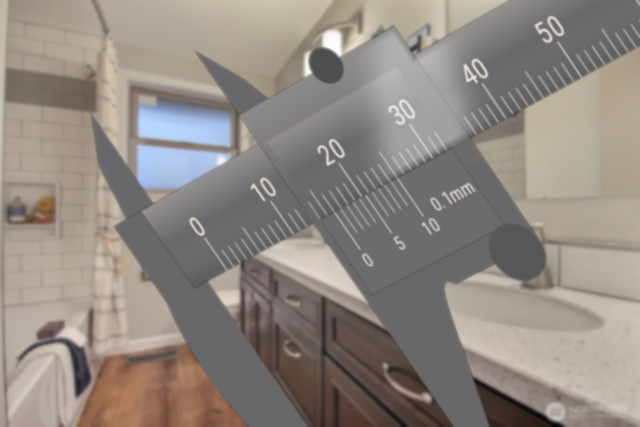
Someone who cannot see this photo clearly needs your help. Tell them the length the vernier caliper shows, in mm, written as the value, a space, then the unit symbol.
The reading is 16.0 mm
